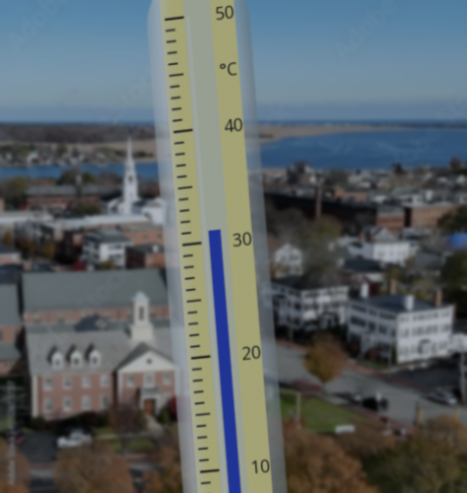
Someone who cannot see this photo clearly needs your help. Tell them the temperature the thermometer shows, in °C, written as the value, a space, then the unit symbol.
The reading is 31 °C
